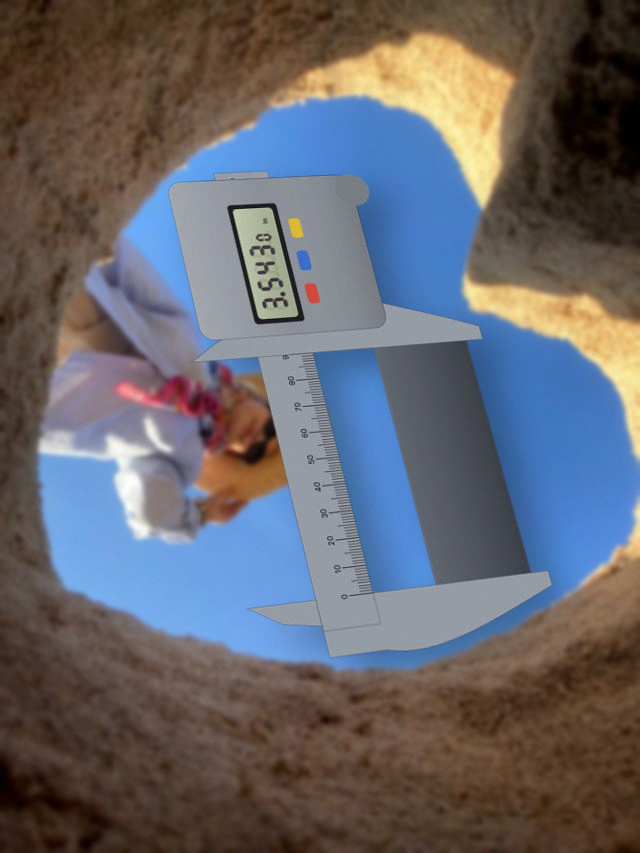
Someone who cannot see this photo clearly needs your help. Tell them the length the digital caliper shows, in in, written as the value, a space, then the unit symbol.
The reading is 3.5430 in
